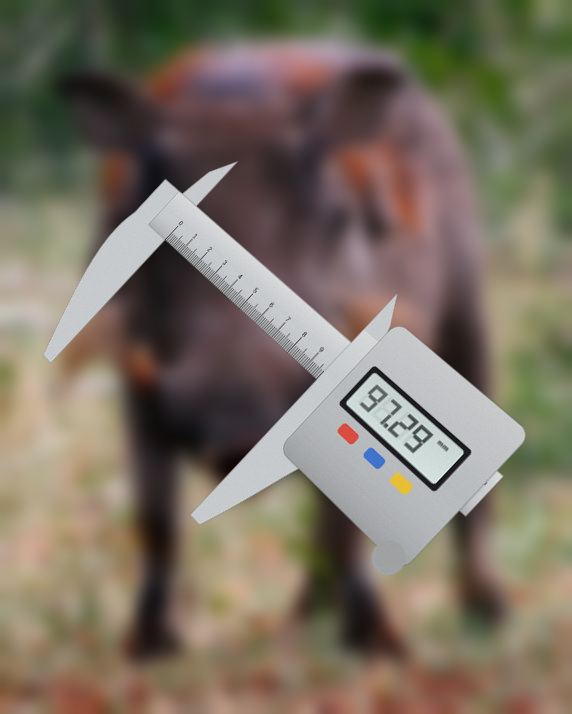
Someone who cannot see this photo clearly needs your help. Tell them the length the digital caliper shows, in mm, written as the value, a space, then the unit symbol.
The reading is 97.29 mm
